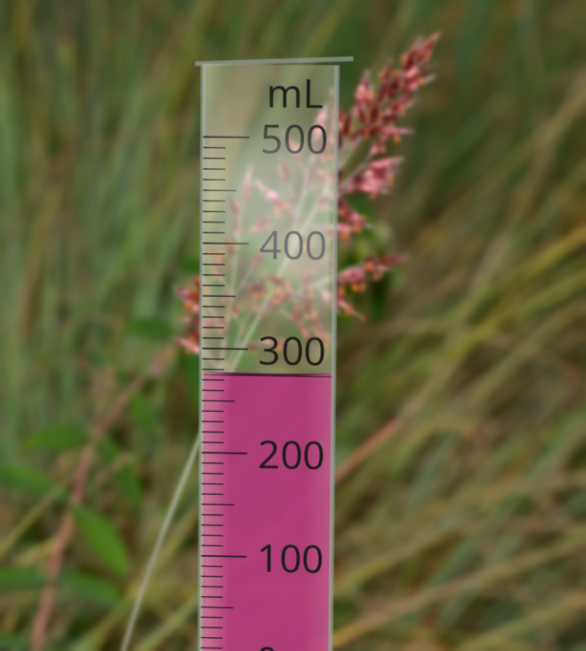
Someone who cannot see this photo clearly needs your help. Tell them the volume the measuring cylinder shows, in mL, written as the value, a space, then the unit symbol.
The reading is 275 mL
